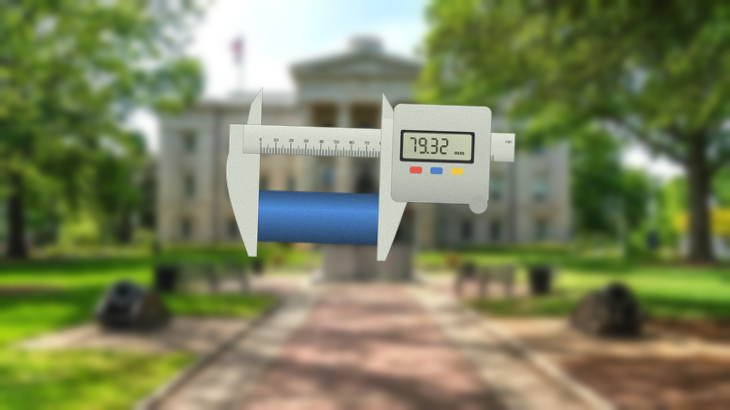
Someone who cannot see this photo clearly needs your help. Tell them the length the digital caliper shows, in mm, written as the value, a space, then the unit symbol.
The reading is 79.32 mm
